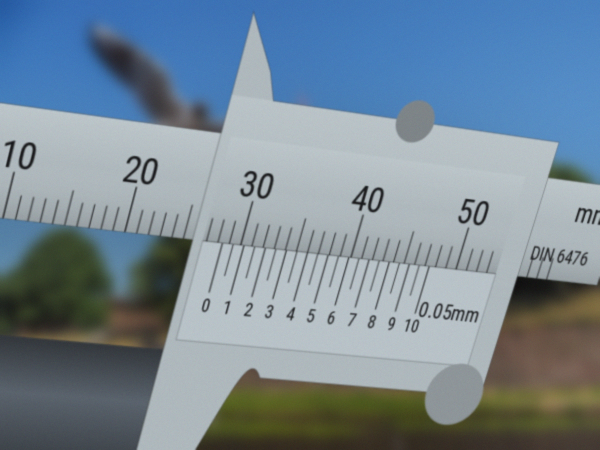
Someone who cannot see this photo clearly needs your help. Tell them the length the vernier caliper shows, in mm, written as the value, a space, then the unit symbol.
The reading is 28.4 mm
